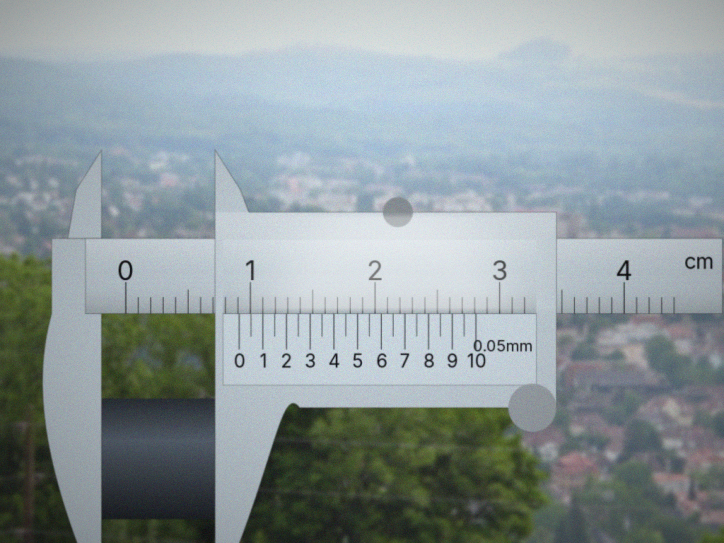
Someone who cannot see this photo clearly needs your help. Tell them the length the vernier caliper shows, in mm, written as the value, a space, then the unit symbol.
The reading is 9.1 mm
